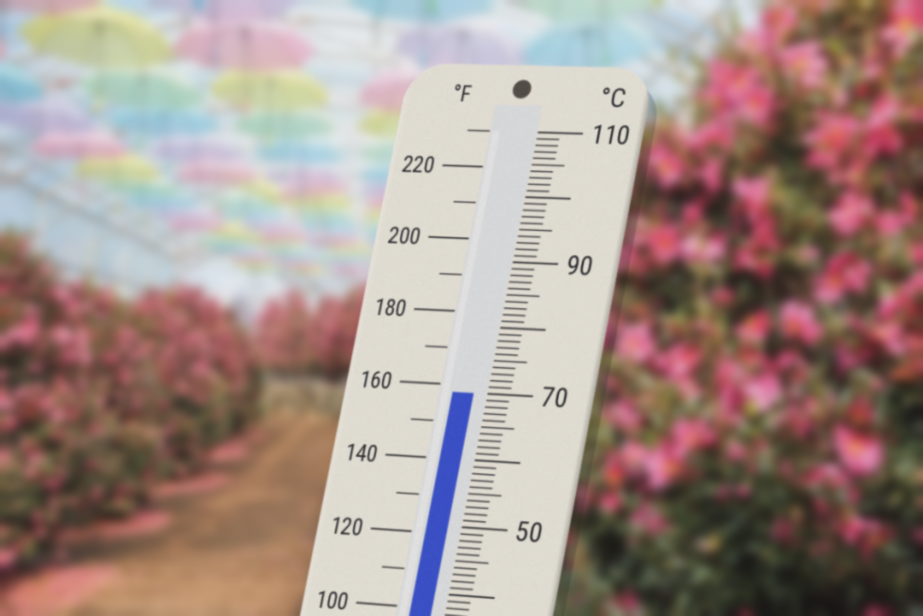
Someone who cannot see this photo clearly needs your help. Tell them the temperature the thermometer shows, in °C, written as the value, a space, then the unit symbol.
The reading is 70 °C
